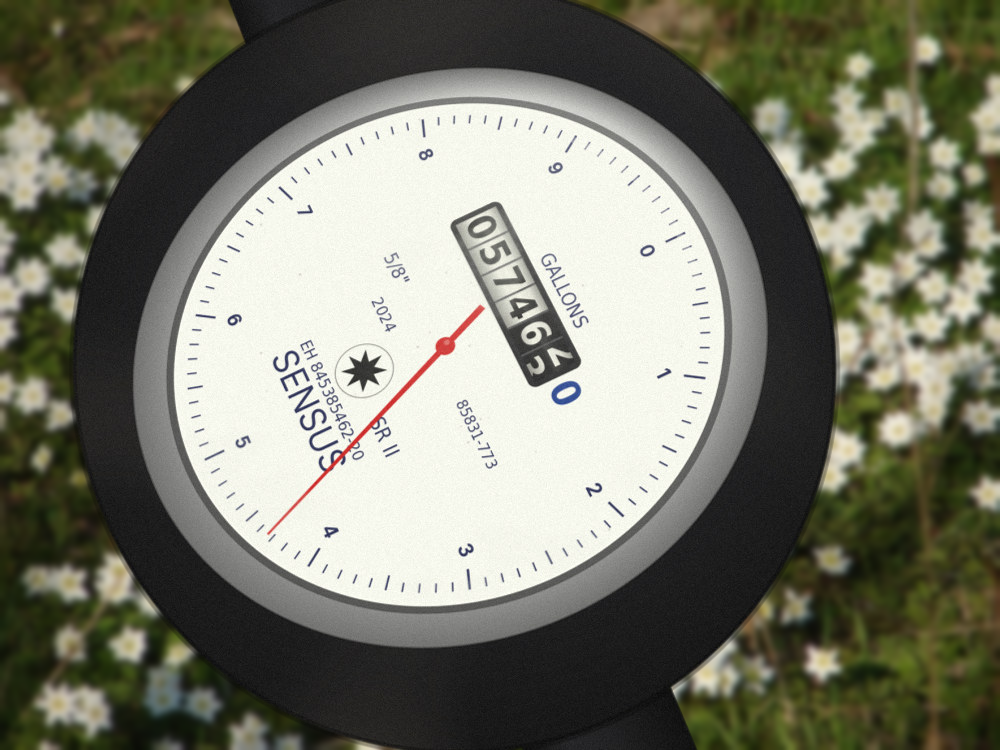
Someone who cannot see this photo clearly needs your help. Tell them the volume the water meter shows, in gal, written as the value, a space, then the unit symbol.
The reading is 574624.3 gal
